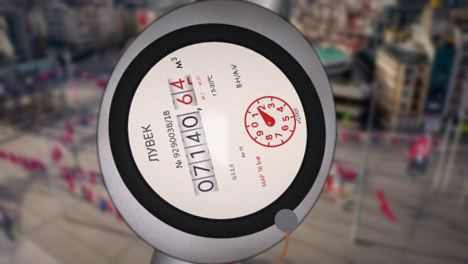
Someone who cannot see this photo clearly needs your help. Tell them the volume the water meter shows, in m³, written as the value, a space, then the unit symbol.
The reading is 7140.641 m³
